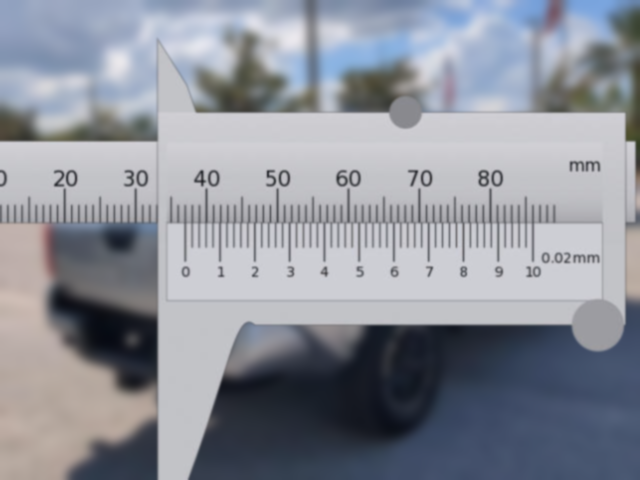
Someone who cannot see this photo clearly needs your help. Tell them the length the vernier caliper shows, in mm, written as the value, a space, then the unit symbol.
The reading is 37.0 mm
